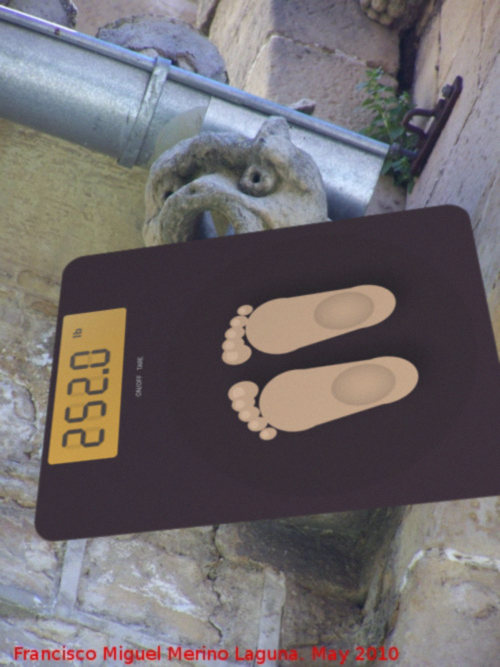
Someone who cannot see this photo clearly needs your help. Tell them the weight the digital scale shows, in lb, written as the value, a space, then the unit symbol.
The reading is 252.0 lb
